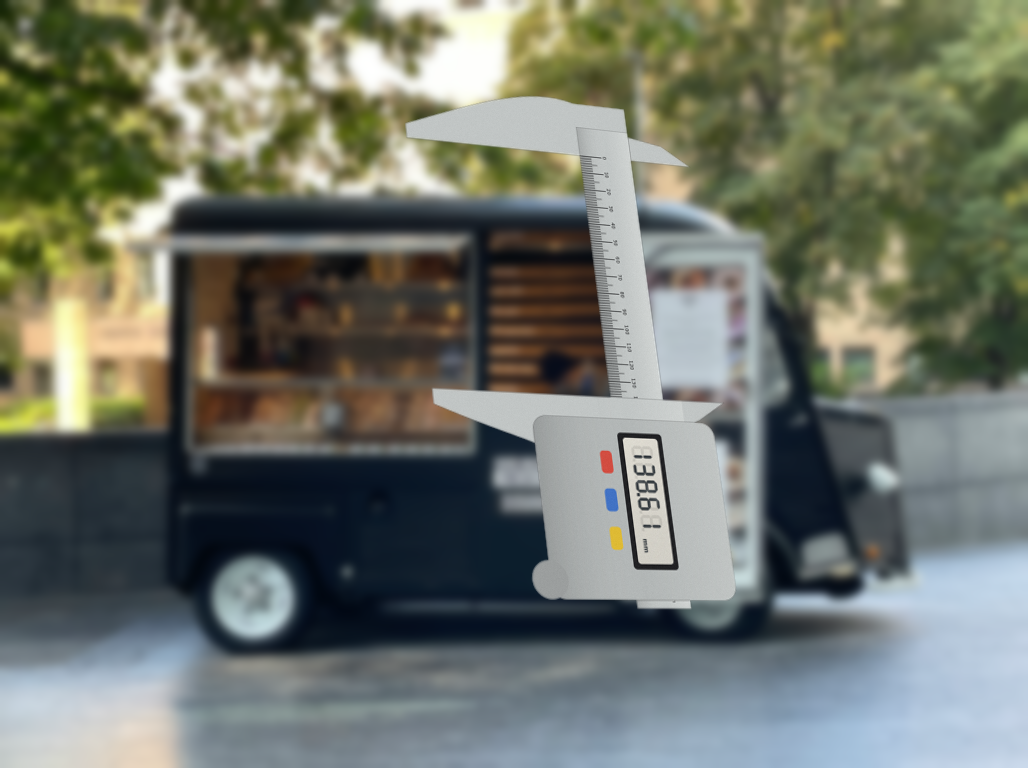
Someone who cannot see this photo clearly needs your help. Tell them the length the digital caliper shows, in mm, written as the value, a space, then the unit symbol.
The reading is 138.61 mm
